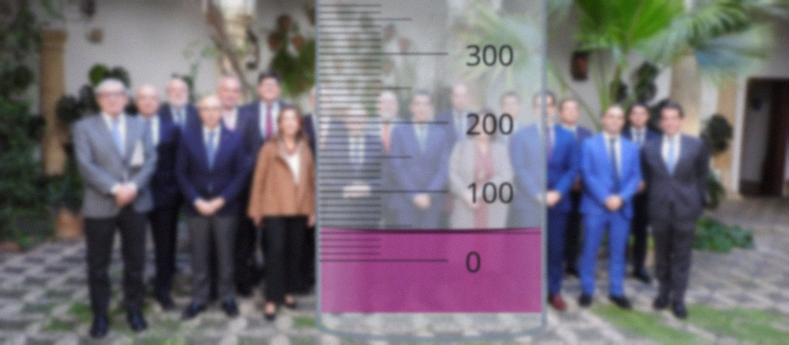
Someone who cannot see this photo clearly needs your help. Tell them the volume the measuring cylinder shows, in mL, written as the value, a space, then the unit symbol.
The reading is 40 mL
